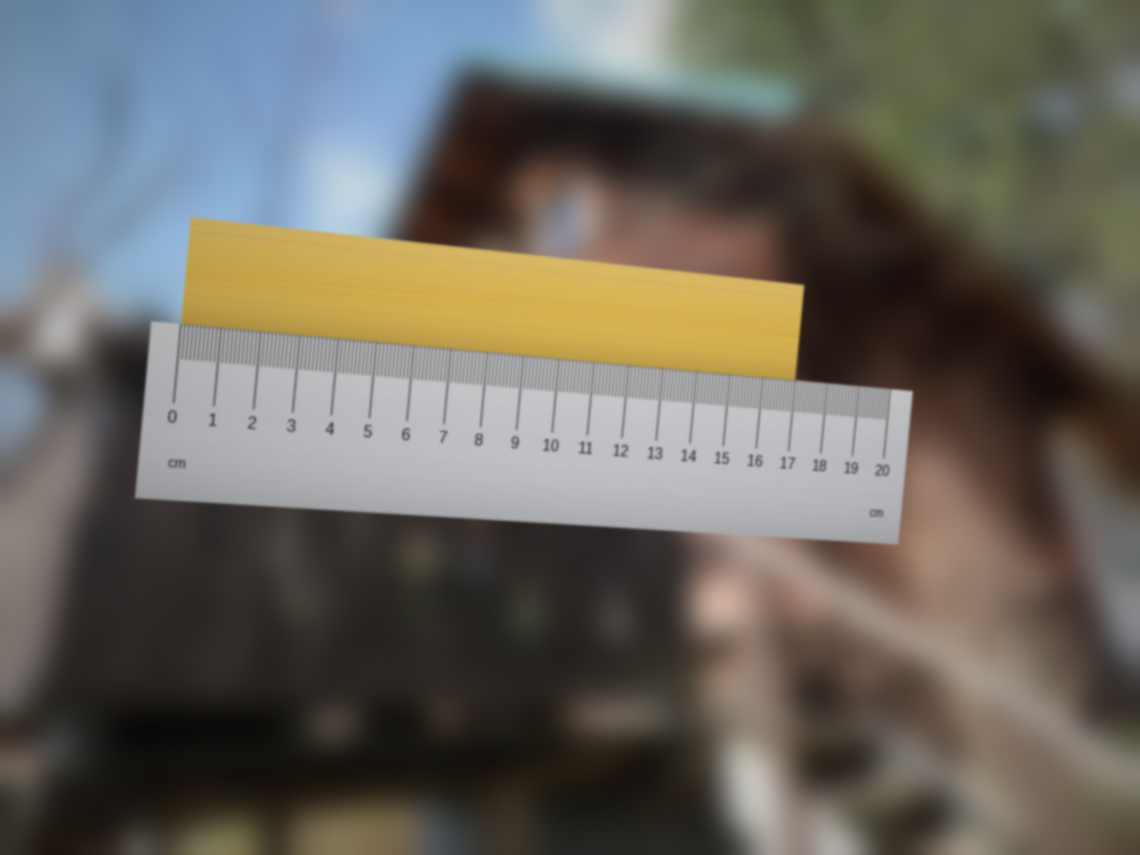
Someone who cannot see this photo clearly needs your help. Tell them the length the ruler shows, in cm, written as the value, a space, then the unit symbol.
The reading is 17 cm
